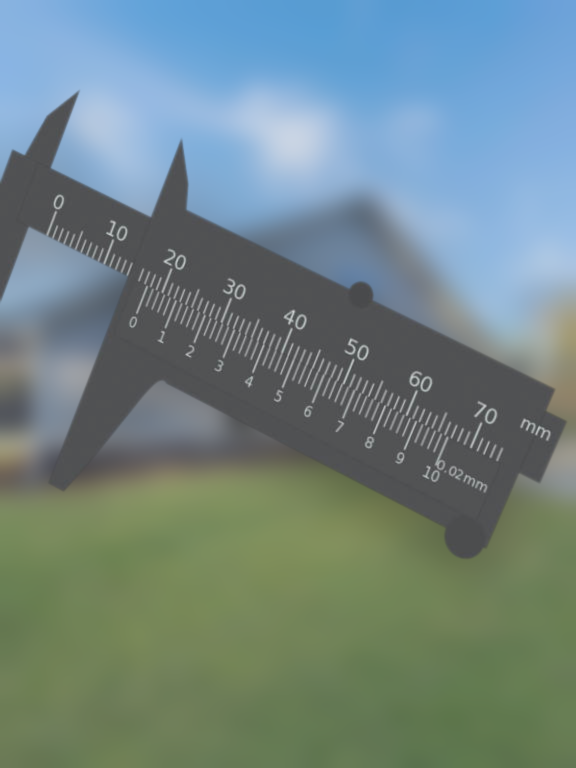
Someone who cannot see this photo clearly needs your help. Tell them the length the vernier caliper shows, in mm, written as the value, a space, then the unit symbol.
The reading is 17.5 mm
